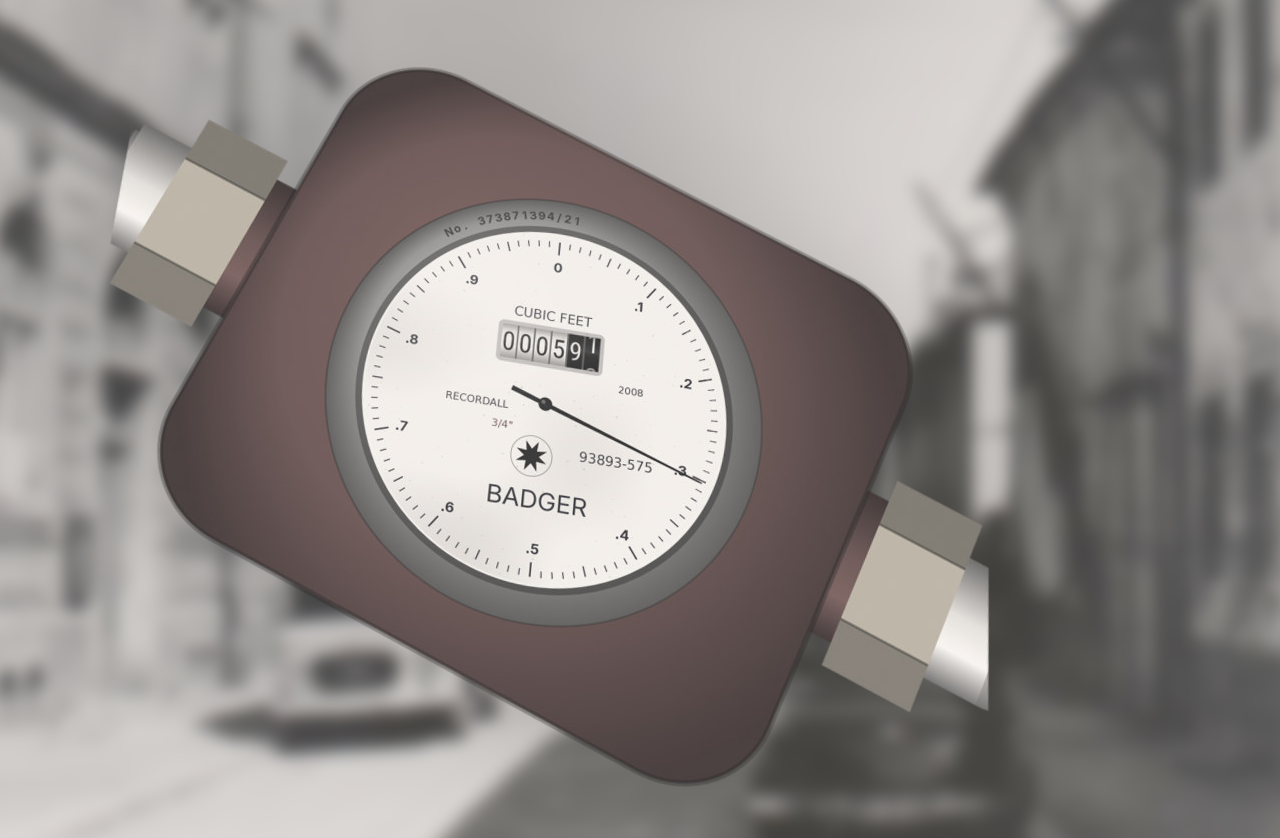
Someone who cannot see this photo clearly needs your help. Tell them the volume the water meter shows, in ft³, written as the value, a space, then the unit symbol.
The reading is 591.30 ft³
